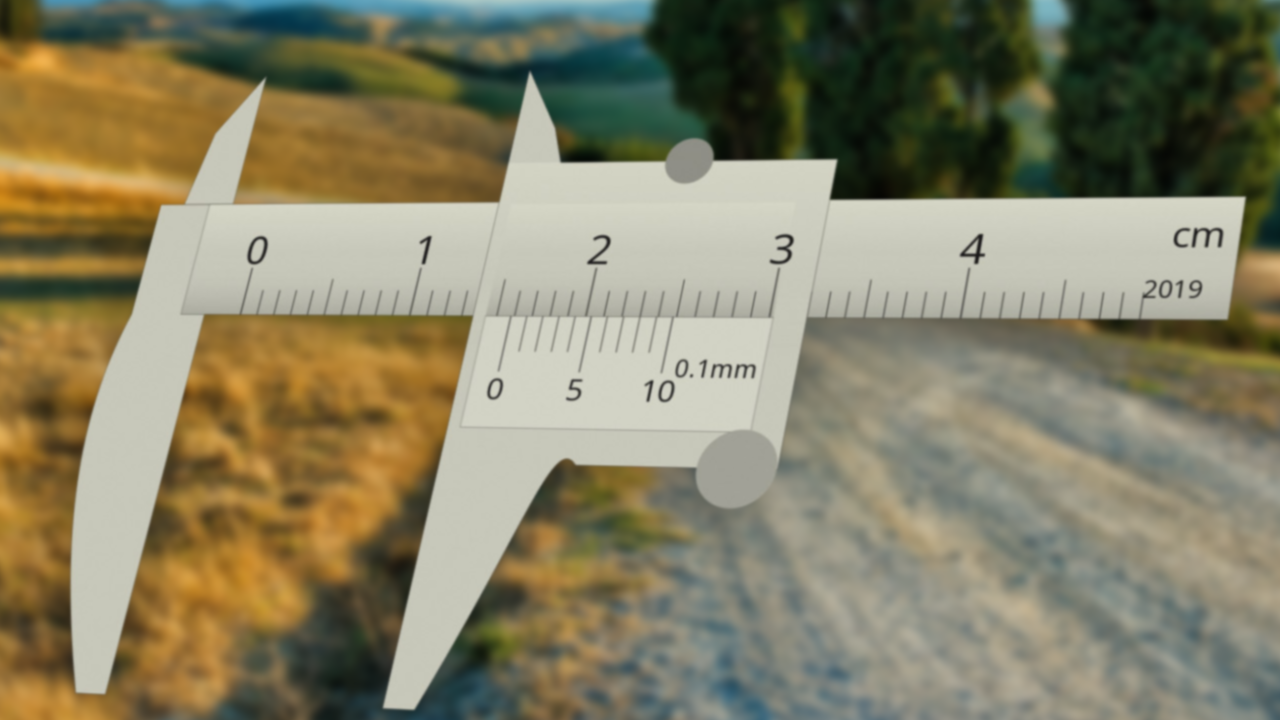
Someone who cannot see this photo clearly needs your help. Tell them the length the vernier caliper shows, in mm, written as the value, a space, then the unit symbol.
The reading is 15.8 mm
